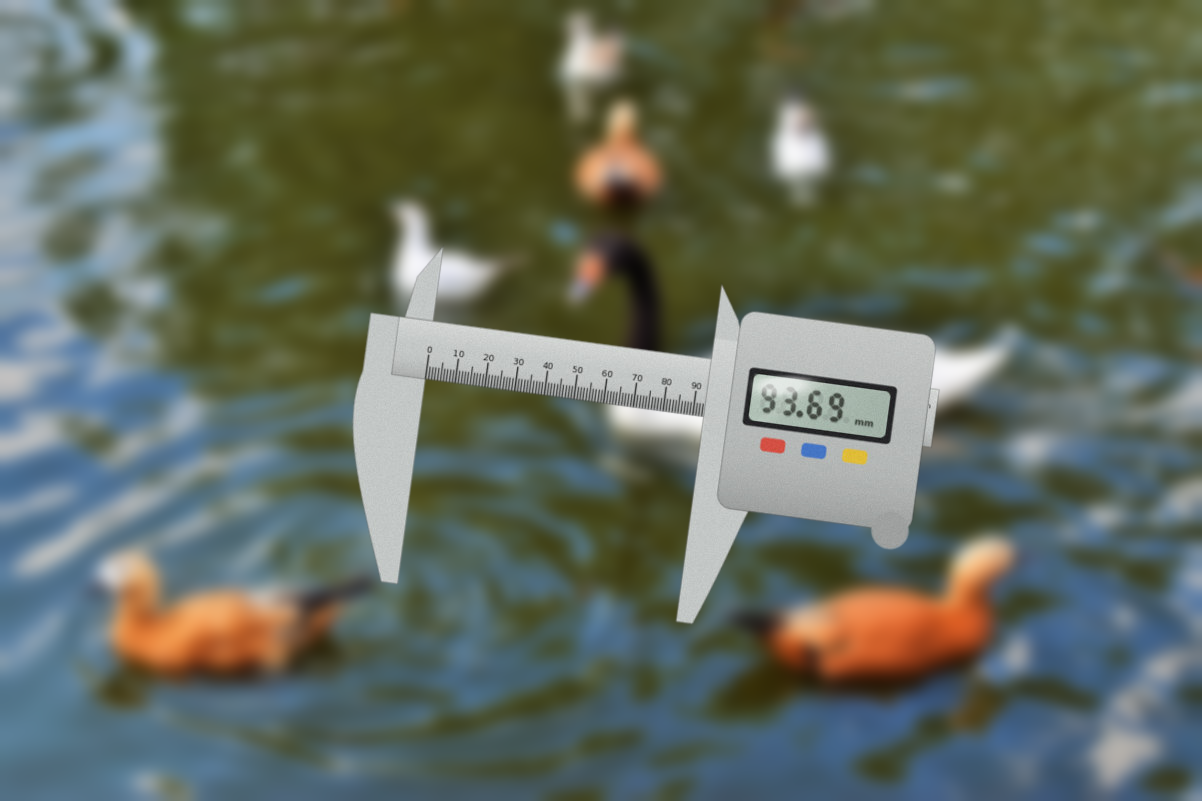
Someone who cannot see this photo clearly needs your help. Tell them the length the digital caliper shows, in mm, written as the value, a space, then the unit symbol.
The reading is 93.69 mm
